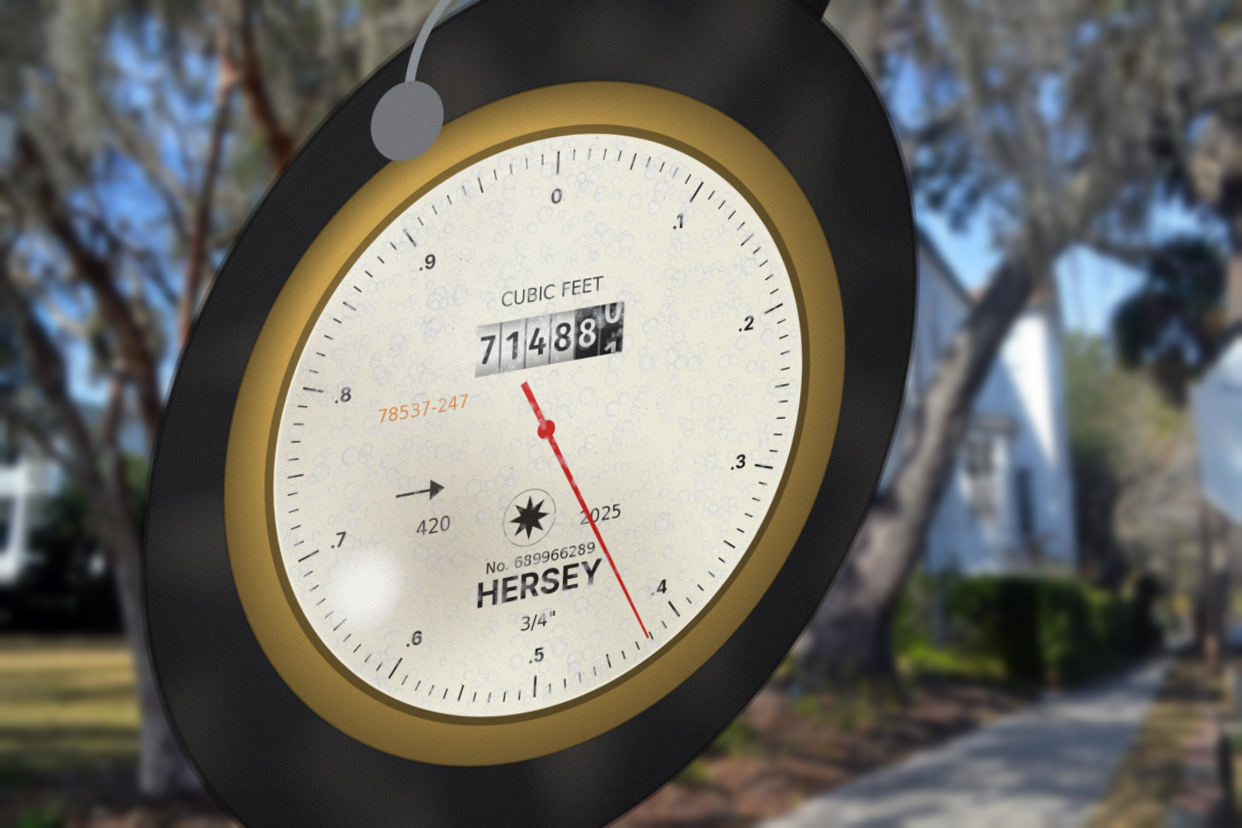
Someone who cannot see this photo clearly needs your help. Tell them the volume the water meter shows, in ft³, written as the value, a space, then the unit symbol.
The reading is 714880.42 ft³
